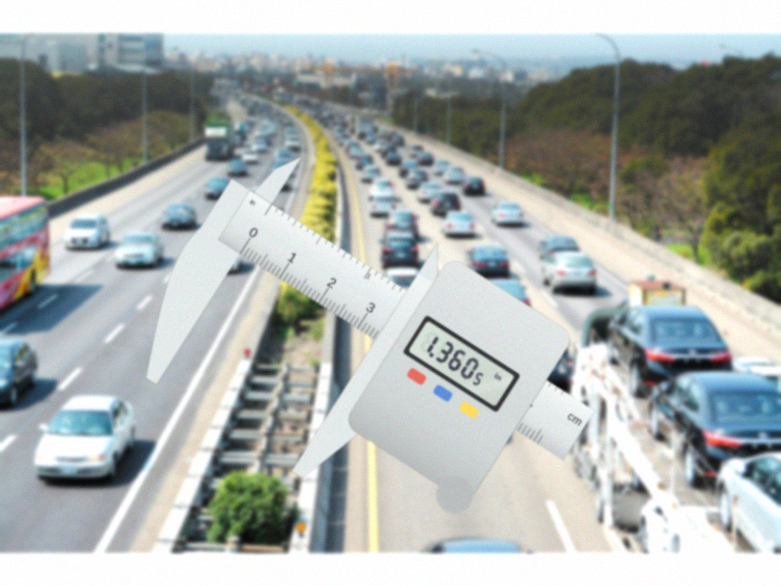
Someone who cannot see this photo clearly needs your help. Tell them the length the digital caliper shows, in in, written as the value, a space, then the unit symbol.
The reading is 1.3605 in
